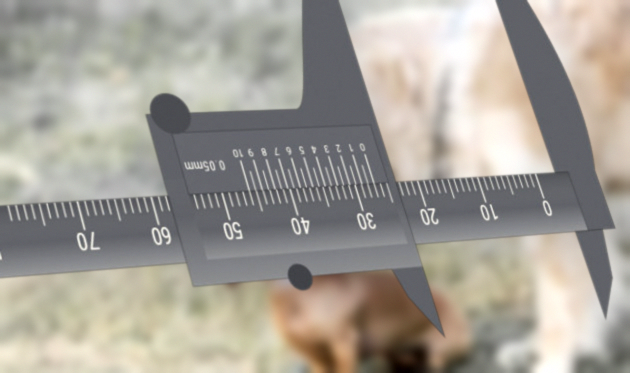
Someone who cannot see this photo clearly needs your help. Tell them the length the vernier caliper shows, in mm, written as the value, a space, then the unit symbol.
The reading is 27.0 mm
